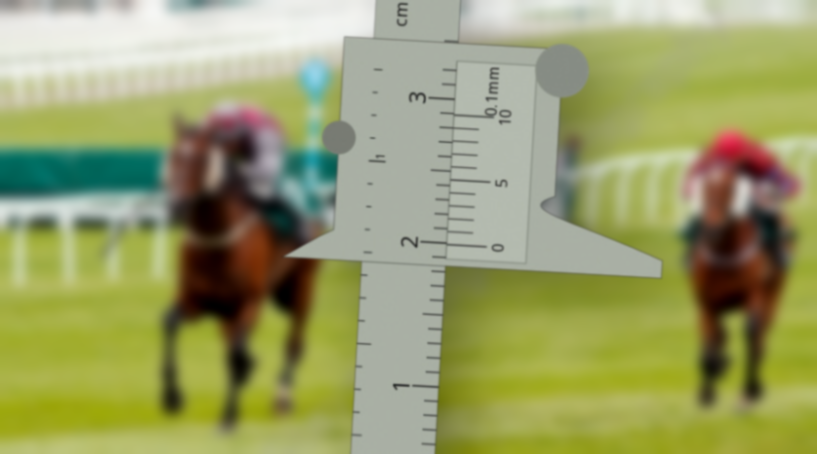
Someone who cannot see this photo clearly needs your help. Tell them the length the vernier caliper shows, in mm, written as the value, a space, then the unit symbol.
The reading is 19.9 mm
